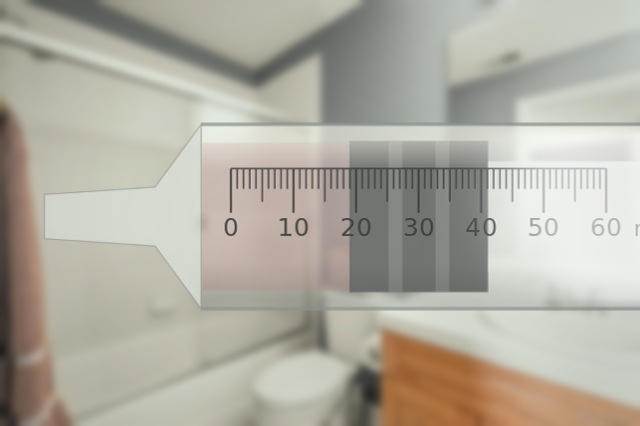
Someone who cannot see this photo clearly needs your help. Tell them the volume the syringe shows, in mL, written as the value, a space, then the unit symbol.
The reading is 19 mL
